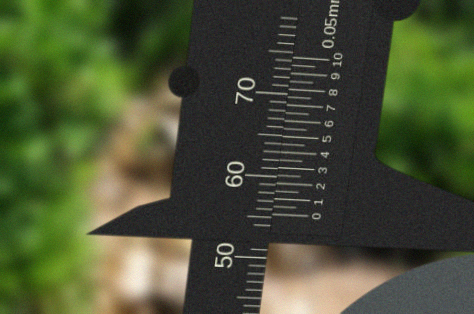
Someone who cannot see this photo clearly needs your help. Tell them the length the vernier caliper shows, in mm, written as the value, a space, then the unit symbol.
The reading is 55.4 mm
